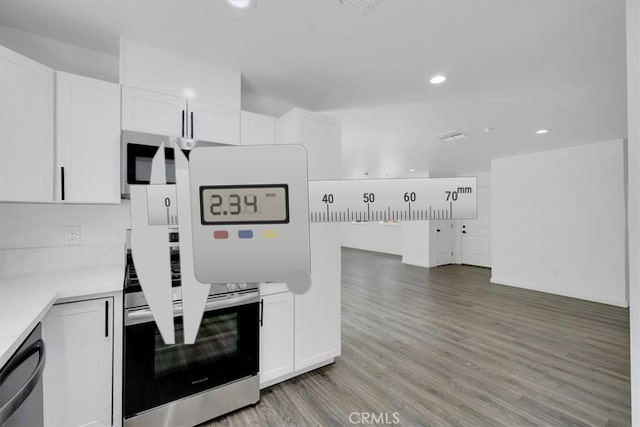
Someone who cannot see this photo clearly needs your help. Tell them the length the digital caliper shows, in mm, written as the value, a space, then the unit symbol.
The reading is 2.34 mm
